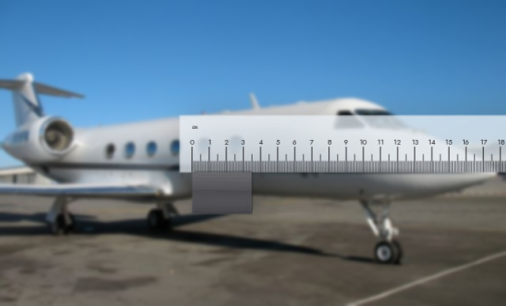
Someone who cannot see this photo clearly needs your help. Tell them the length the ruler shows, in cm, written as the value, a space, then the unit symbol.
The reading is 3.5 cm
